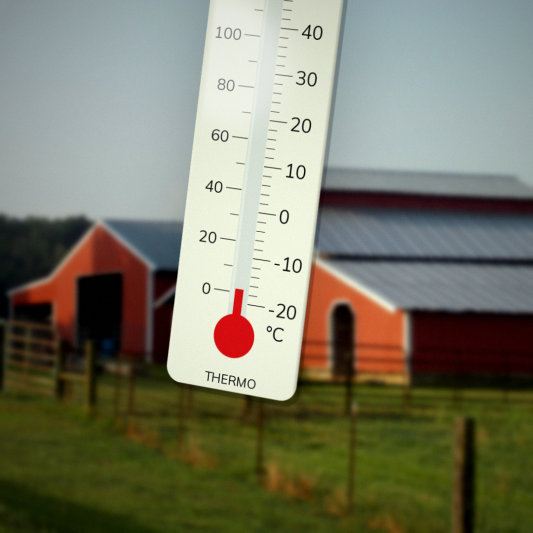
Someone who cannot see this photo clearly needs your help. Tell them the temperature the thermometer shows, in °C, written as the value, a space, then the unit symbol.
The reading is -17 °C
